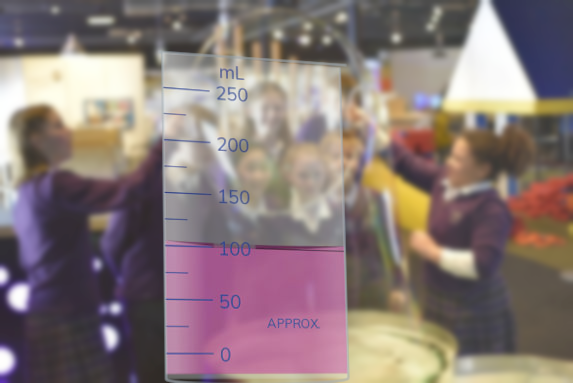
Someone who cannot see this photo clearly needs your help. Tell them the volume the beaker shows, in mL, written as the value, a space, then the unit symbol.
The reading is 100 mL
